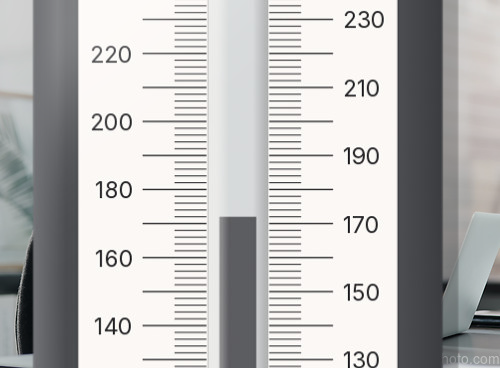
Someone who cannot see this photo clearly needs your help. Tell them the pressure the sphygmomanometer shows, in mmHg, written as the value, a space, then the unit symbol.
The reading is 172 mmHg
